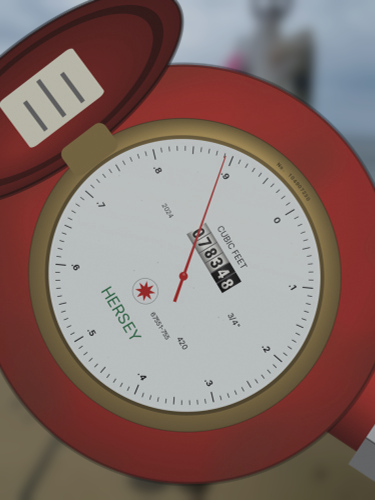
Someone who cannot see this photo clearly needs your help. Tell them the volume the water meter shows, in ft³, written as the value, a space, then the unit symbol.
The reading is 78347.89 ft³
